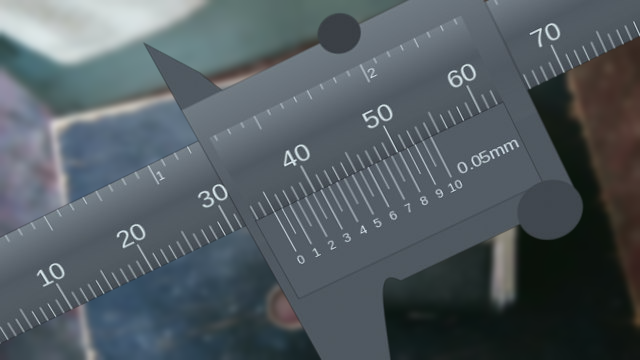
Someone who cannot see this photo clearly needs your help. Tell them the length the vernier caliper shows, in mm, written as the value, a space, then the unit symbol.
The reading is 35.0 mm
